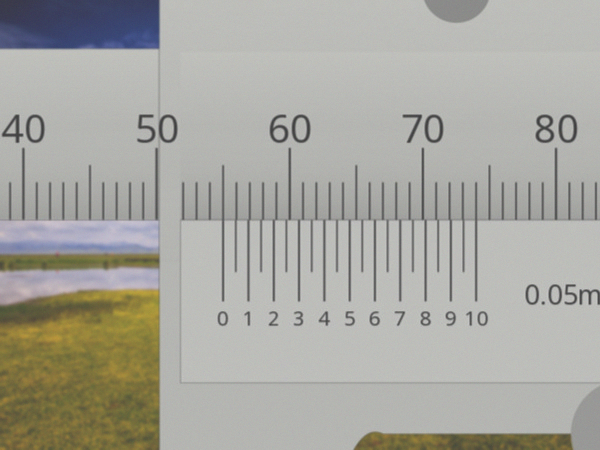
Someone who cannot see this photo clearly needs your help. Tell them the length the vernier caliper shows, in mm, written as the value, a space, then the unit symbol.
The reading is 55.0 mm
